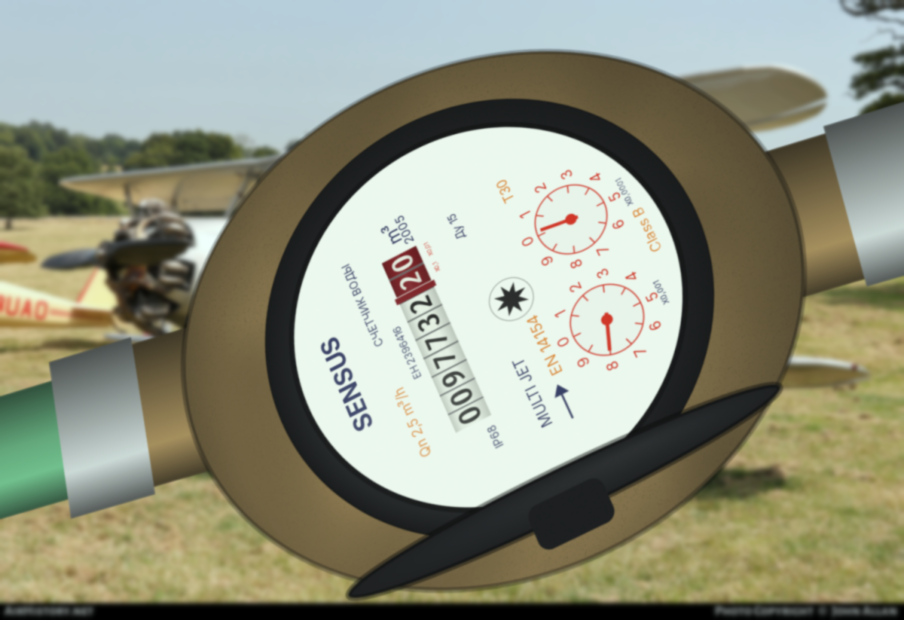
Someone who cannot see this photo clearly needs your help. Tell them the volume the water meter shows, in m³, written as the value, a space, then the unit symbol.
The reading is 97732.2080 m³
